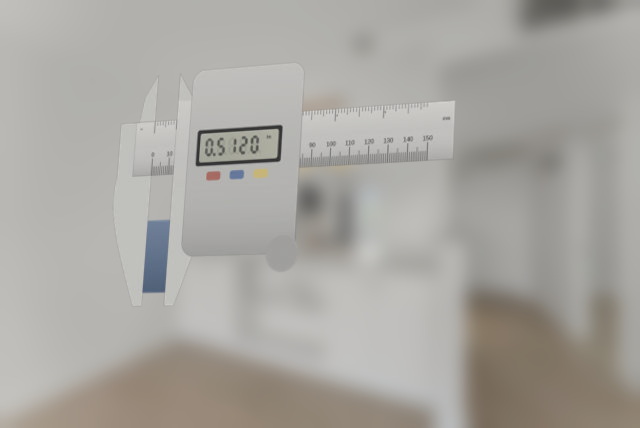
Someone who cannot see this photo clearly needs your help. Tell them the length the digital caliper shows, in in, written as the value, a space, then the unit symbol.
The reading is 0.5120 in
